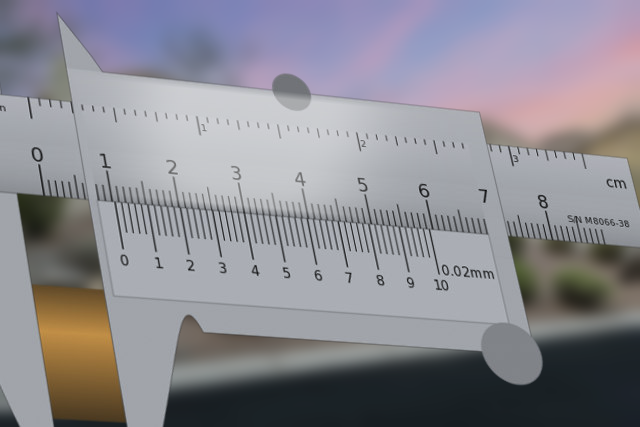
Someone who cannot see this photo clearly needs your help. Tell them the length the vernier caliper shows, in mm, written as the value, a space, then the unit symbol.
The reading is 10.4 mm
